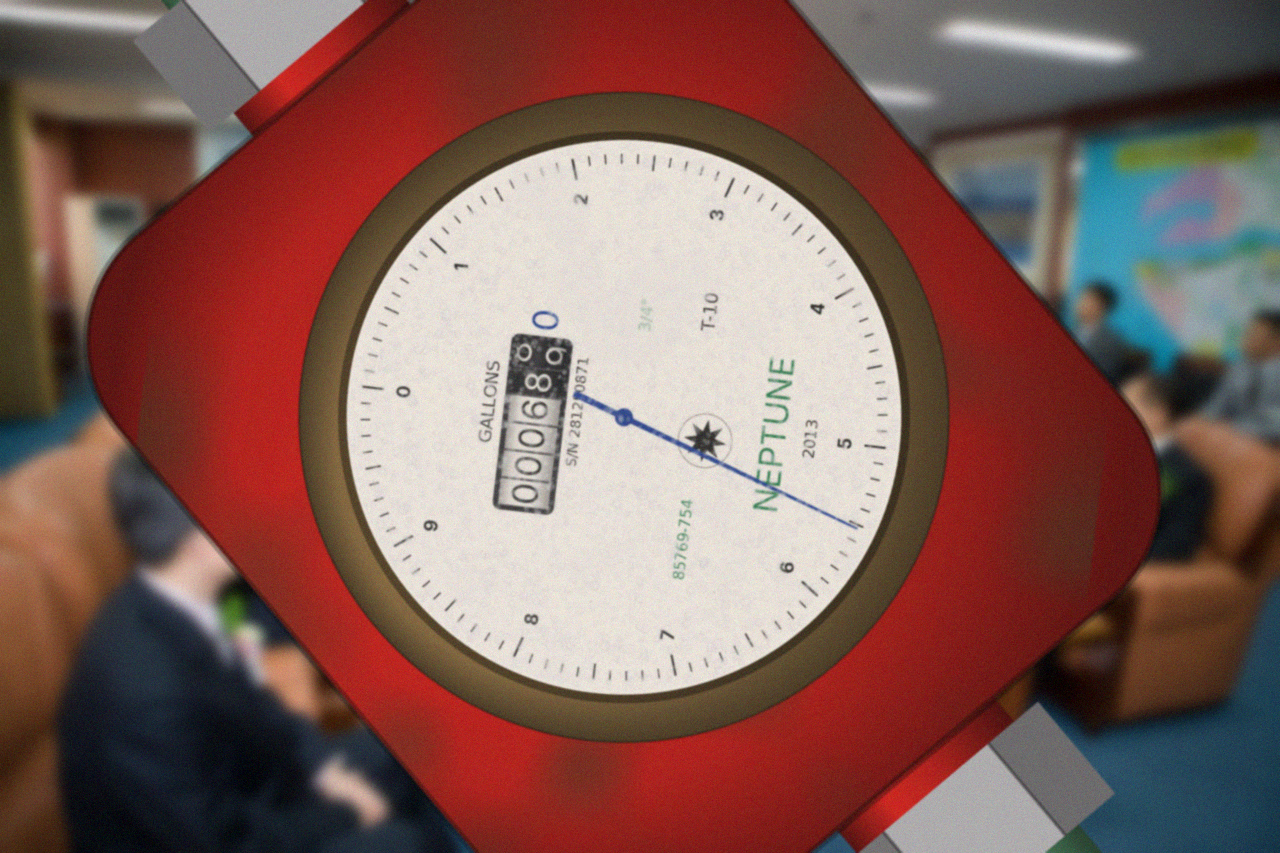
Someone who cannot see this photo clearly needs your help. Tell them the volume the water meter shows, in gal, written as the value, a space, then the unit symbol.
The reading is 6885.5 gal
